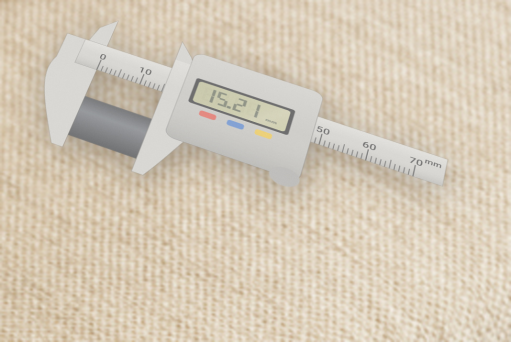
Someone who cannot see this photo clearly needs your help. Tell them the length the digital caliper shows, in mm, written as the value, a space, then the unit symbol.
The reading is 15.21 mm
